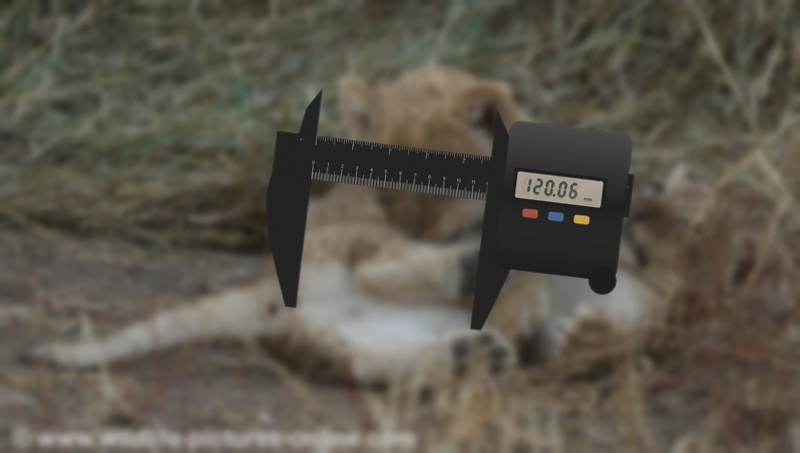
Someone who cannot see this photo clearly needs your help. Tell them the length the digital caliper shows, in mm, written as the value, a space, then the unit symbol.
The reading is 120.06 mm
